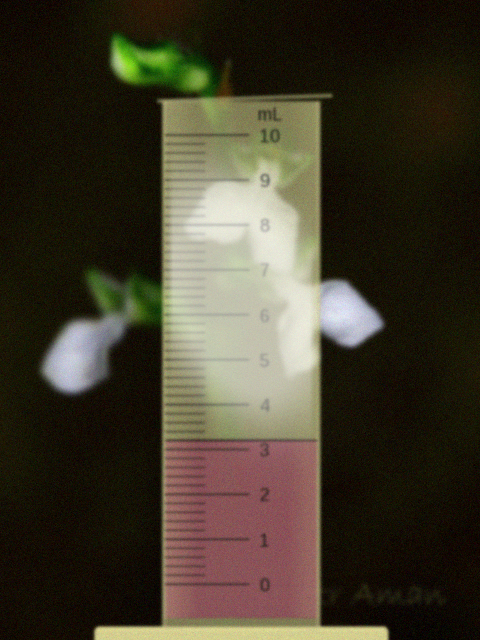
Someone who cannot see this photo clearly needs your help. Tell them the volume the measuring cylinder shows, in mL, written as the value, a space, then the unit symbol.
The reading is 3.2 mL
